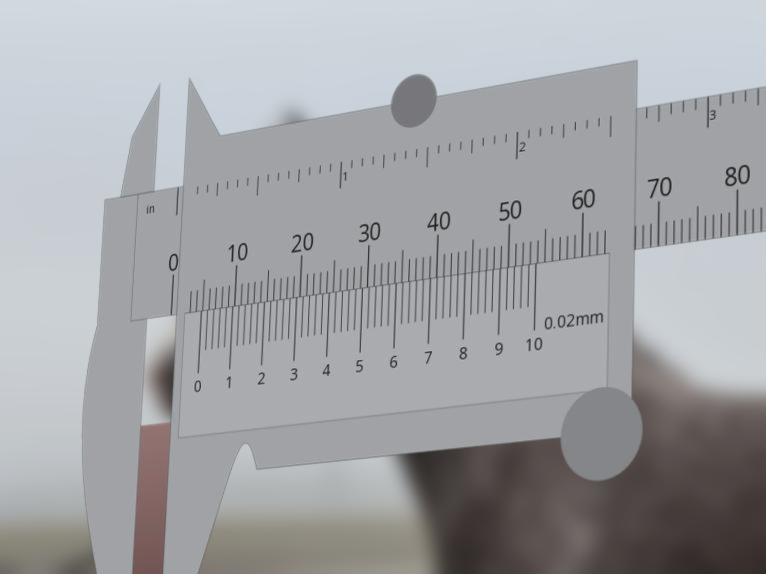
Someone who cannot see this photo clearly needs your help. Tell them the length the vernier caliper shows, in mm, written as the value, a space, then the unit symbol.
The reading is 4.8 mm
